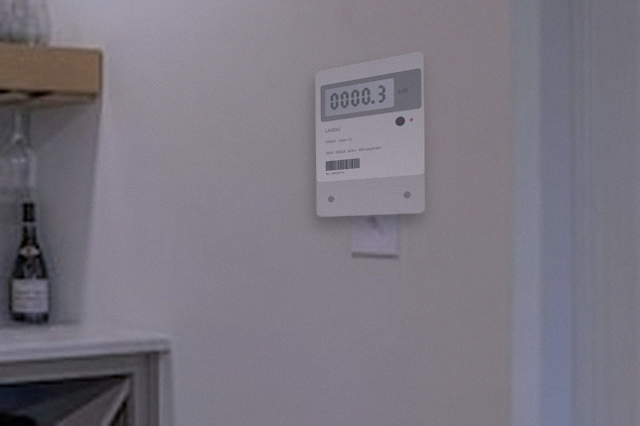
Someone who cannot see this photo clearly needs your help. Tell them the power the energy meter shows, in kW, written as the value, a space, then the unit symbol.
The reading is 0.3 kW
